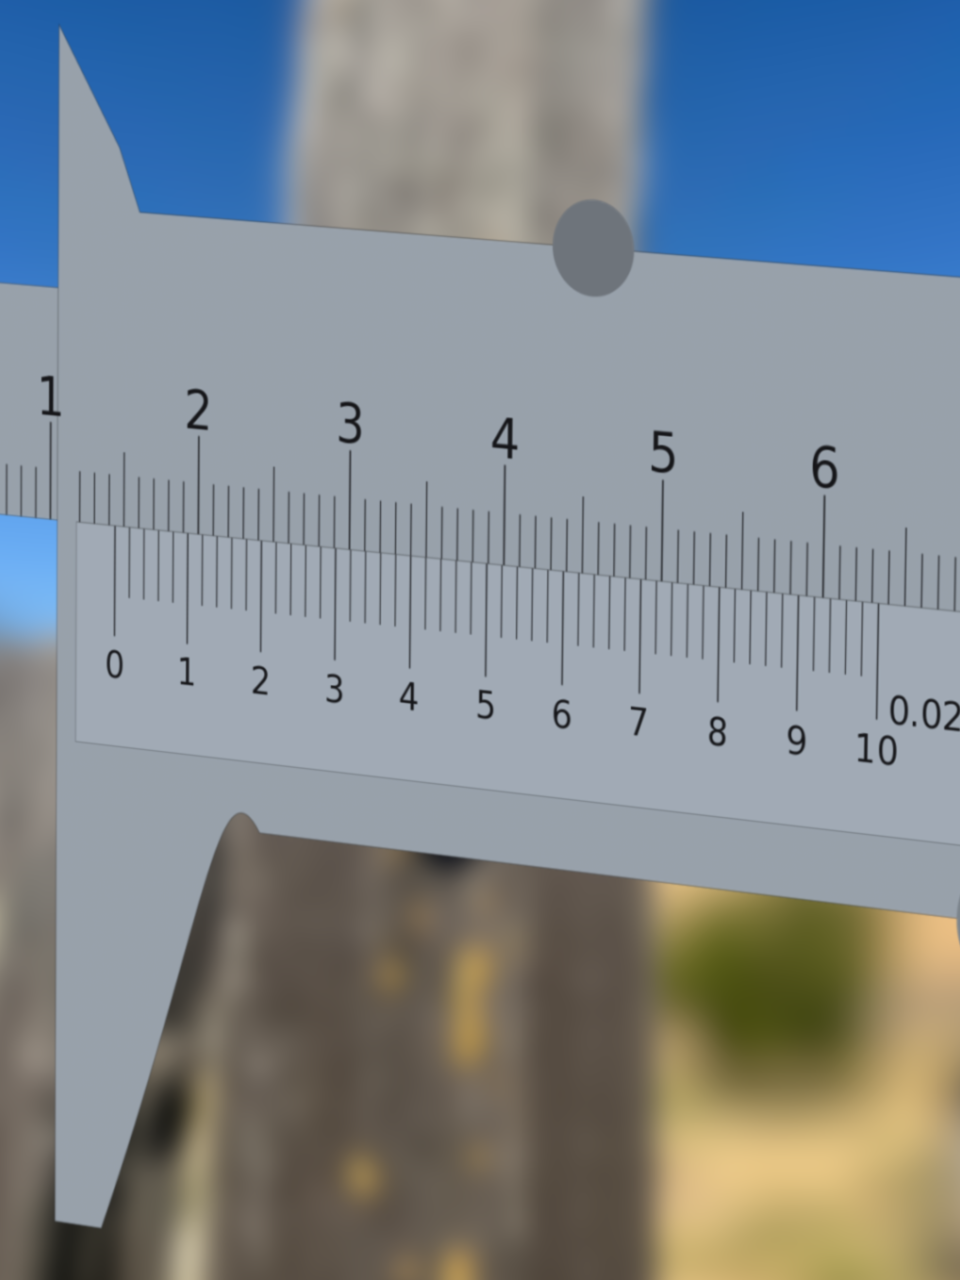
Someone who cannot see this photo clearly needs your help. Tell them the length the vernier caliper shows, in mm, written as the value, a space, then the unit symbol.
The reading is 14.4 mm
